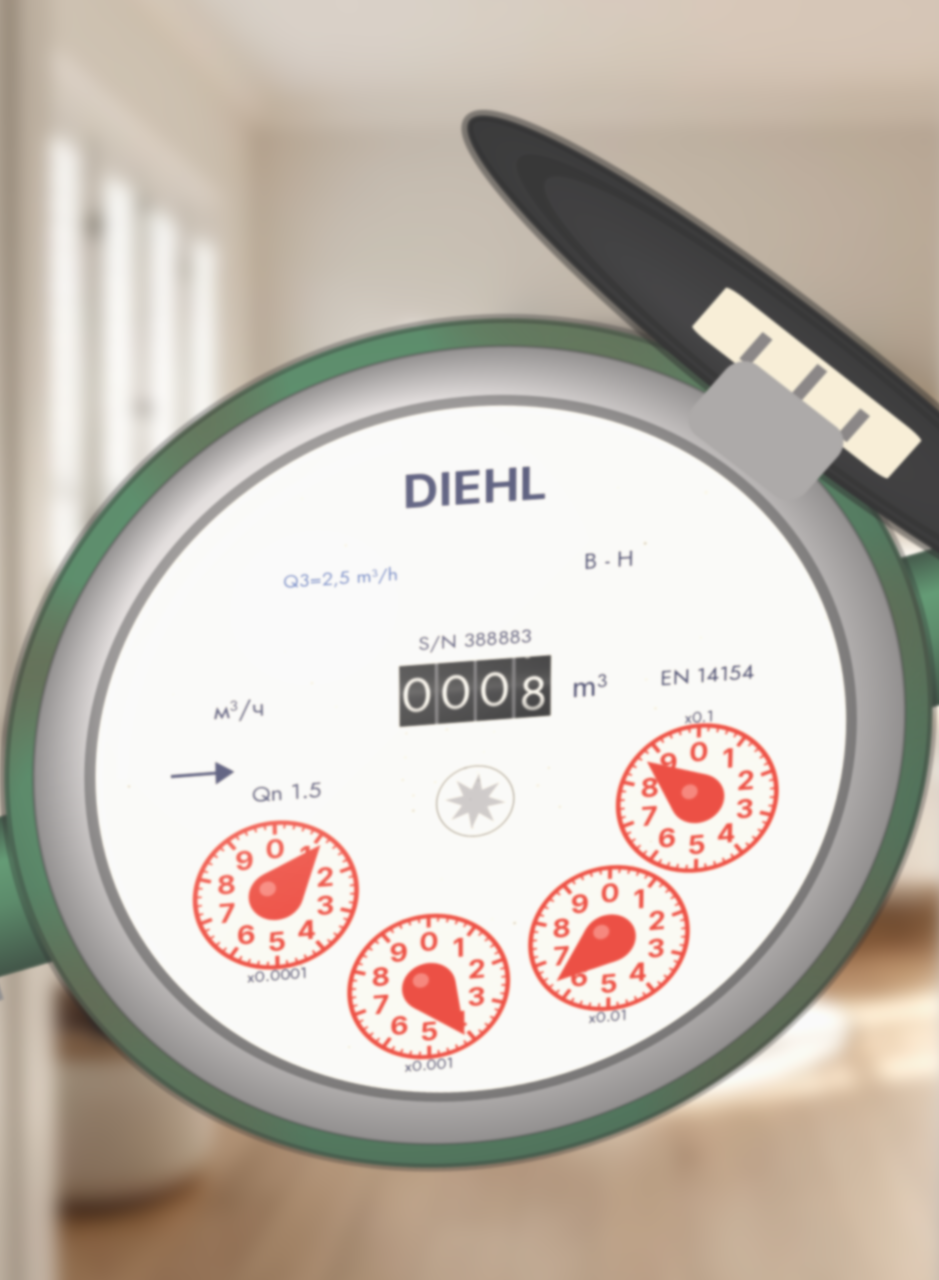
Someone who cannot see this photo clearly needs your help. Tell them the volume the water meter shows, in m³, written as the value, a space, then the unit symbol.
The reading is 7.8641 m³
